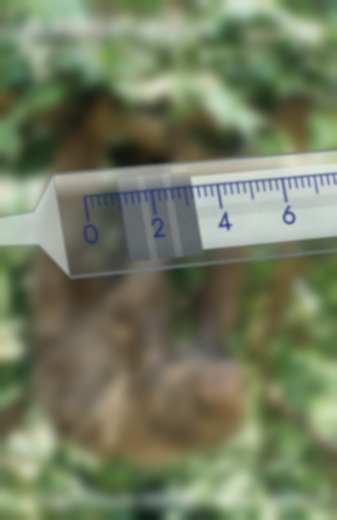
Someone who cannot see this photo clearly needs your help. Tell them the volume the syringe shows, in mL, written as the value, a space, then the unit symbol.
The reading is 1 mL
